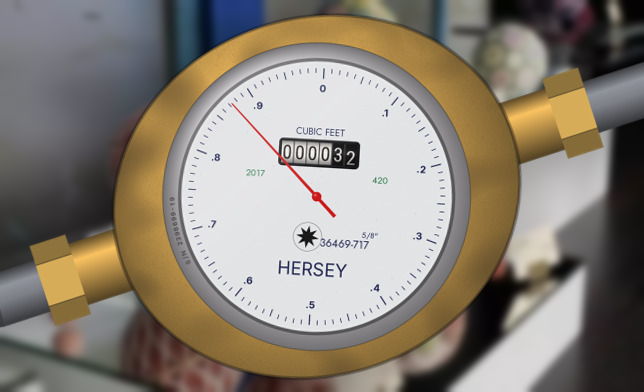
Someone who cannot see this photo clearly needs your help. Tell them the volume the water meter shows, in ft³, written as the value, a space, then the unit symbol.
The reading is 31.87 ft³
